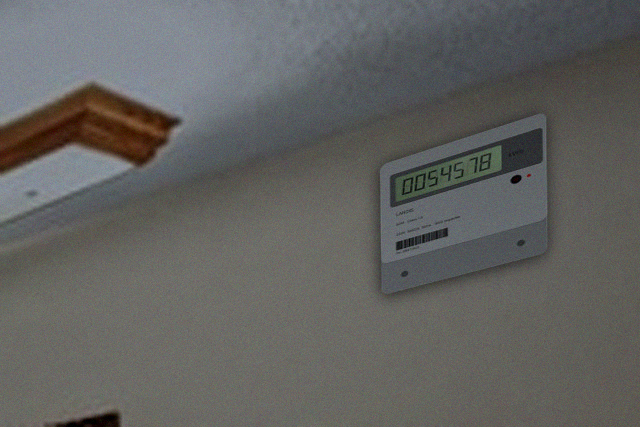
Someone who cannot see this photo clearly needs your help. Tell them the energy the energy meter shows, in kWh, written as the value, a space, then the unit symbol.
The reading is 54578 kWh
